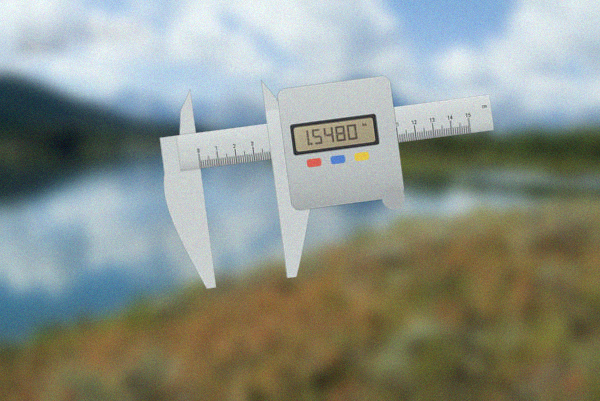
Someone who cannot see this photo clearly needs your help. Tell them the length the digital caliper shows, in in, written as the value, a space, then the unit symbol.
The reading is 1.5480 in
